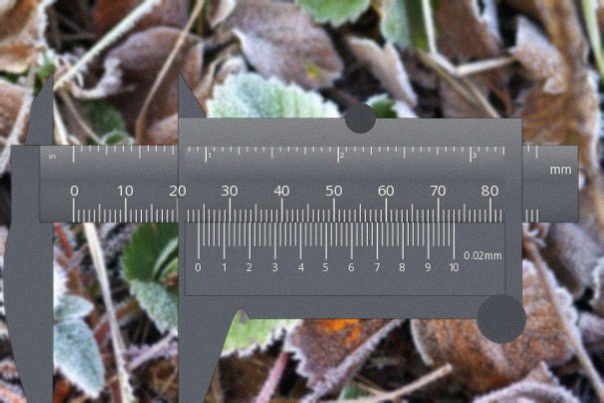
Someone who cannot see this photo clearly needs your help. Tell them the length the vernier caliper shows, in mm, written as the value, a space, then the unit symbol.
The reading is 24.0 mm
